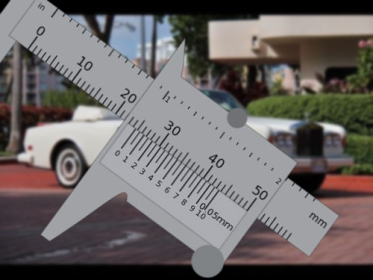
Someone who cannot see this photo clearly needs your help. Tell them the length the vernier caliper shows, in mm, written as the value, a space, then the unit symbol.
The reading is 24.6 mm
